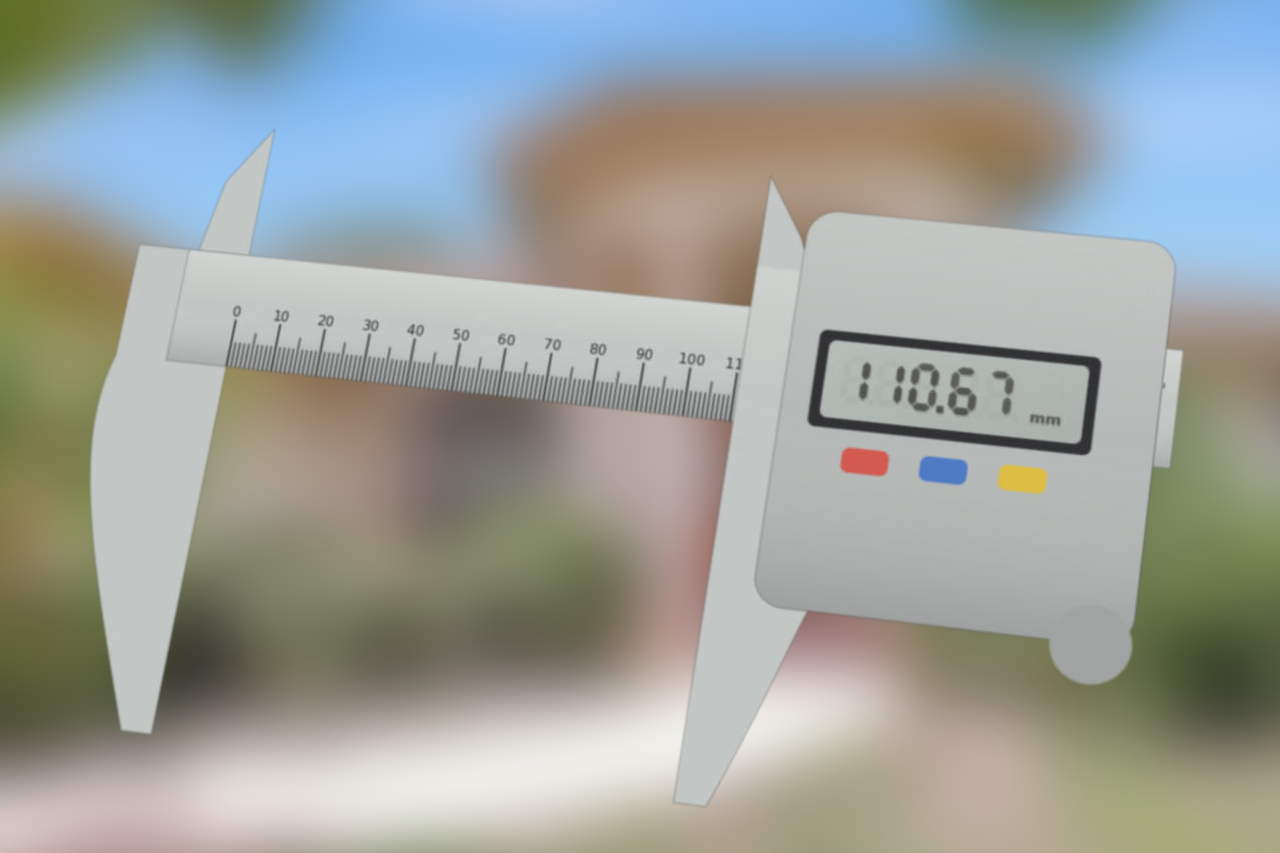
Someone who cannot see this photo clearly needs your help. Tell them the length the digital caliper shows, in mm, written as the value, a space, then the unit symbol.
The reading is 110.67 mm
